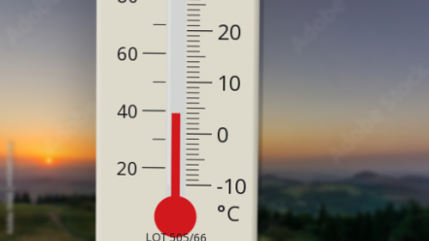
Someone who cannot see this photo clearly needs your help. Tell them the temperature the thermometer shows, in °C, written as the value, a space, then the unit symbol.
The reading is 4 °C
